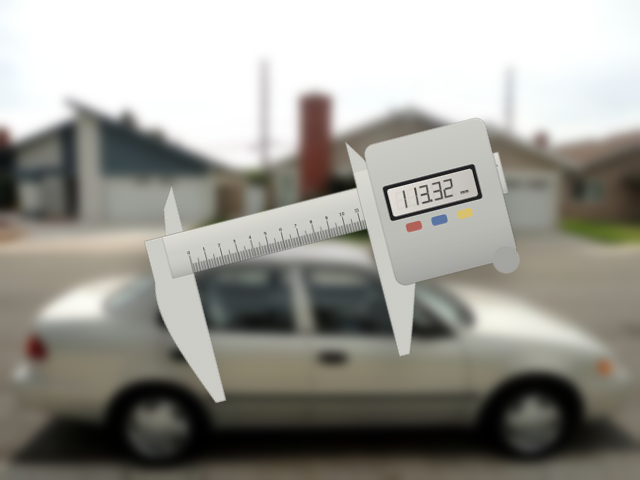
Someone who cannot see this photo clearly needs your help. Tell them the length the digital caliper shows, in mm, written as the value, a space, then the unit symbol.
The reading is 113.32 mm
